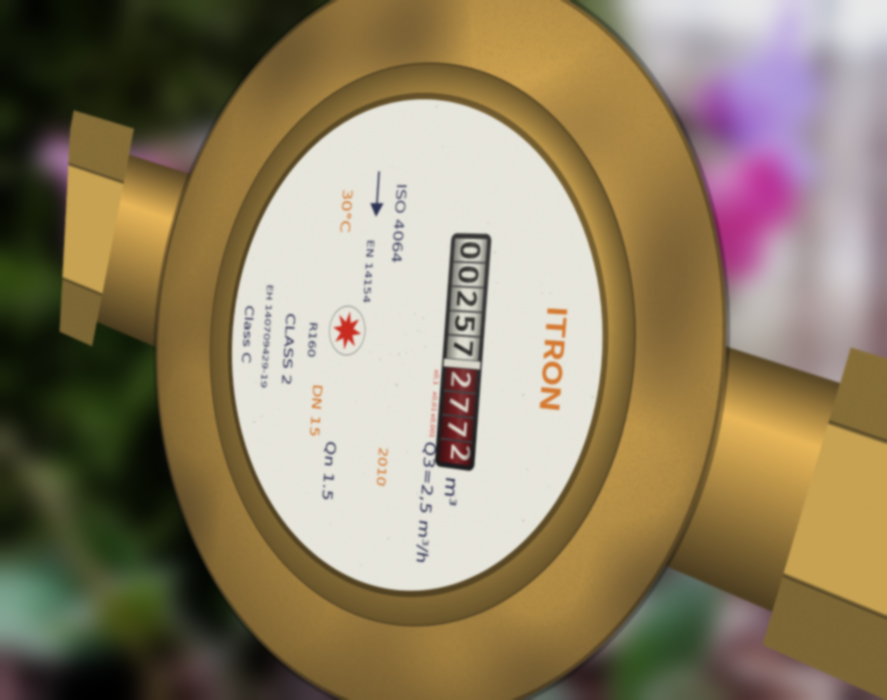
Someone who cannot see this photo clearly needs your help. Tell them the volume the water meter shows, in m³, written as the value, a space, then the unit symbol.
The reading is 257.2772 m³
